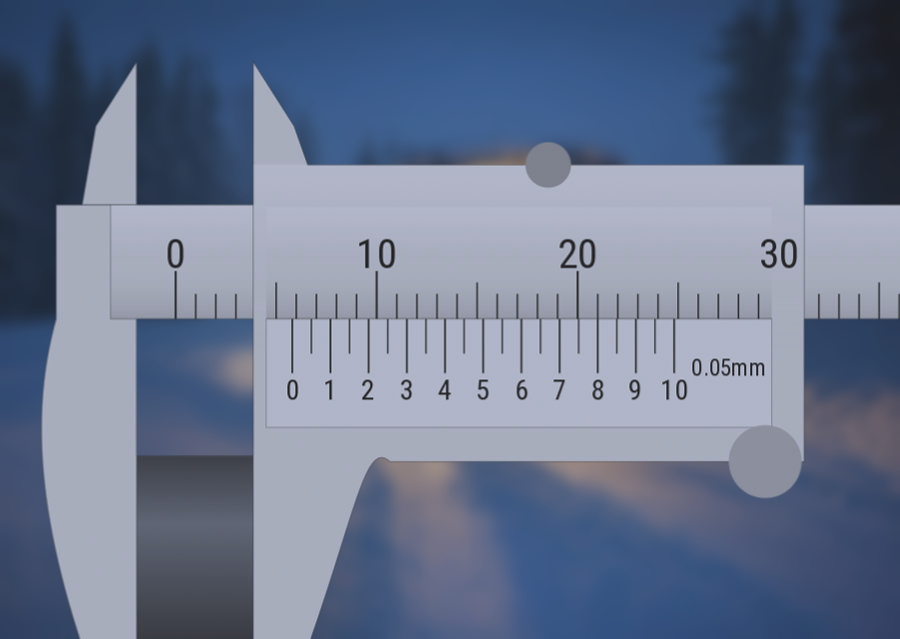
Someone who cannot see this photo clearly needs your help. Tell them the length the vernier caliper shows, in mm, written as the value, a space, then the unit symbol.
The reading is 5.8 mm
